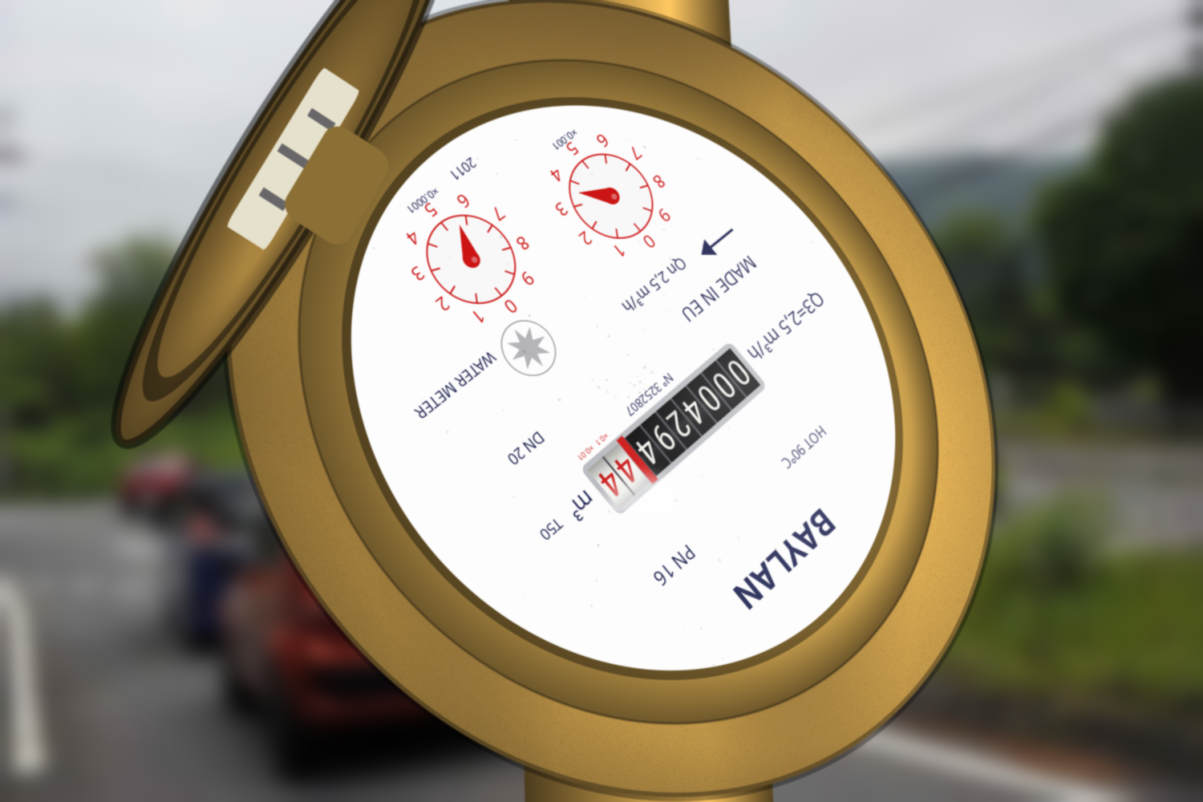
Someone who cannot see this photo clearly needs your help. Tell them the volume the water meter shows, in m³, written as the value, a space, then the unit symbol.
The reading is 4294.4435 m³
